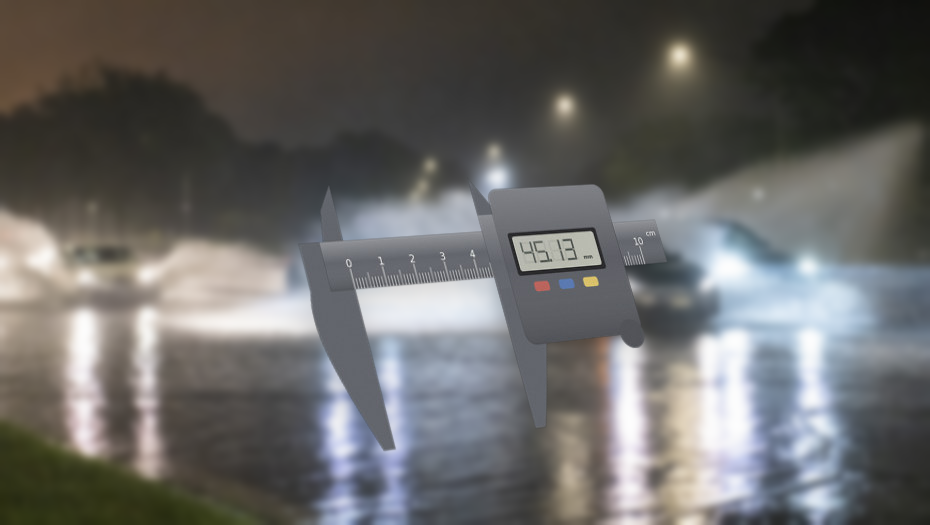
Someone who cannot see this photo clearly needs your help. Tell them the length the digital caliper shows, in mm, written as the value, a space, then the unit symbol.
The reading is 45.13 mm
